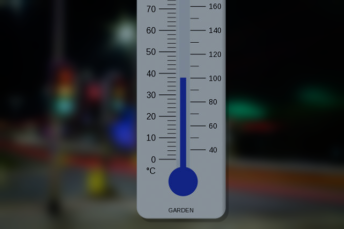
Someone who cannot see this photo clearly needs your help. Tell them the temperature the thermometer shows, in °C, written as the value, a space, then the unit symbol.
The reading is 38 °C
